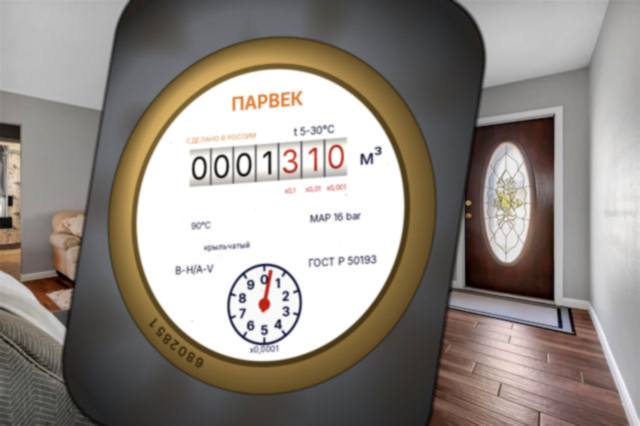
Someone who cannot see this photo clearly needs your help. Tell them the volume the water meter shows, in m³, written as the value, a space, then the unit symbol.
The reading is 1.3100 m³
